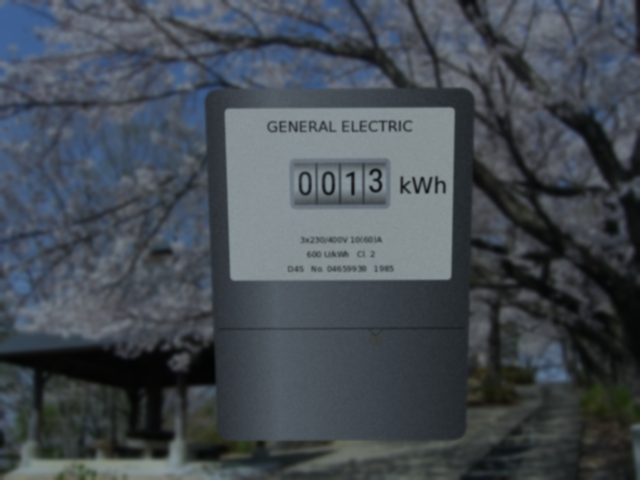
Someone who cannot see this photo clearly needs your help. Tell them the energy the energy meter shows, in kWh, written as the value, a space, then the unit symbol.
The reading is 13 kWh
